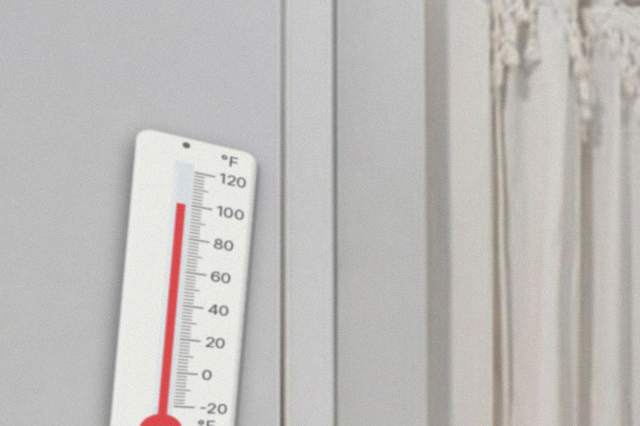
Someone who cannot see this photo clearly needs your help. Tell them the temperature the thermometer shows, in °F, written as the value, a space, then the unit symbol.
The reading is 100 °F
